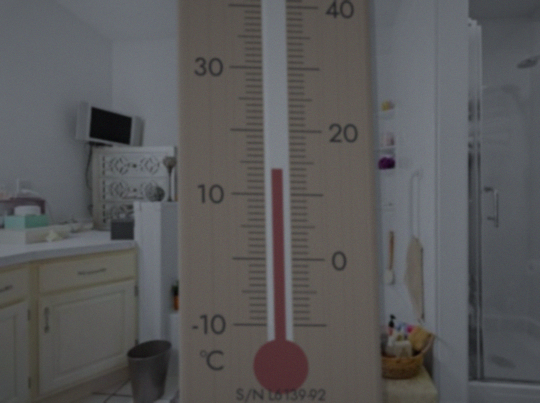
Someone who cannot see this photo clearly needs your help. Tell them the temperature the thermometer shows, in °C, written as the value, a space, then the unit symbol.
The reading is 14 °C
